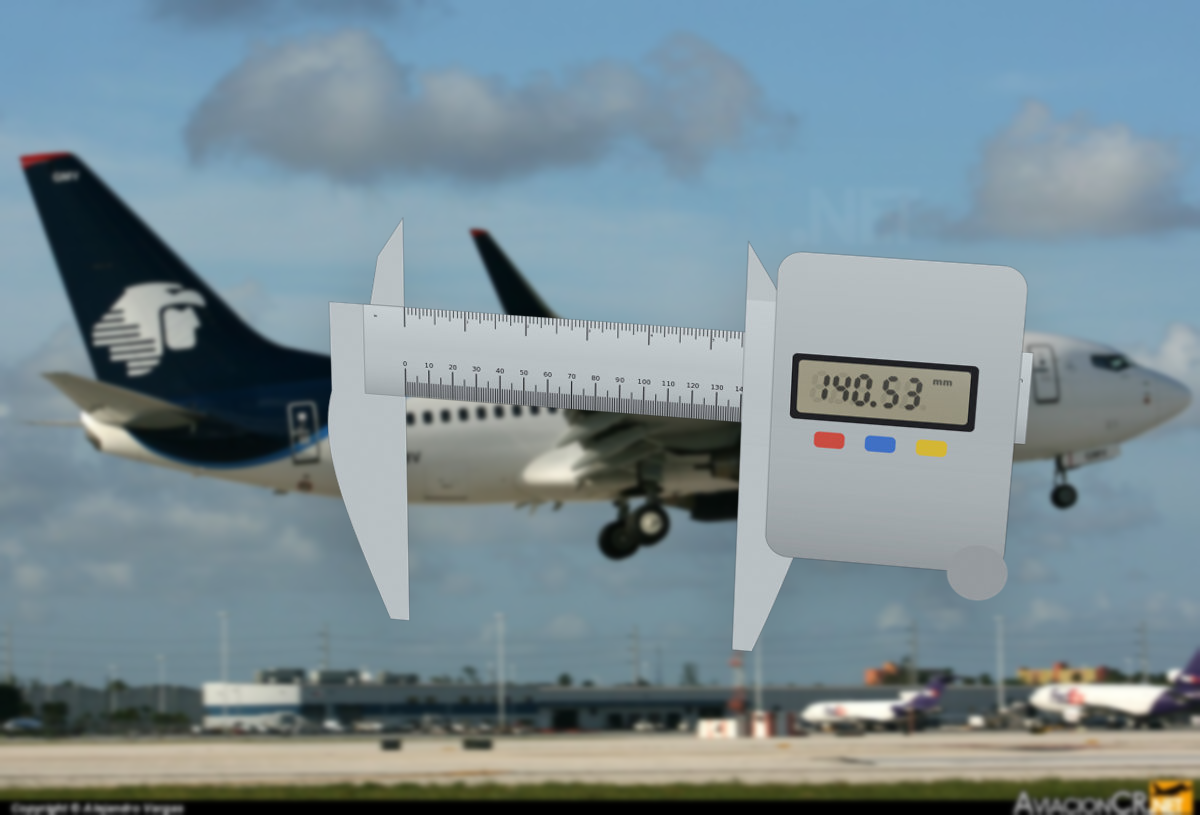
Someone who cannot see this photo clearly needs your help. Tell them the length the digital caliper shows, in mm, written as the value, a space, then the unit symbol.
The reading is 140.53 mm
